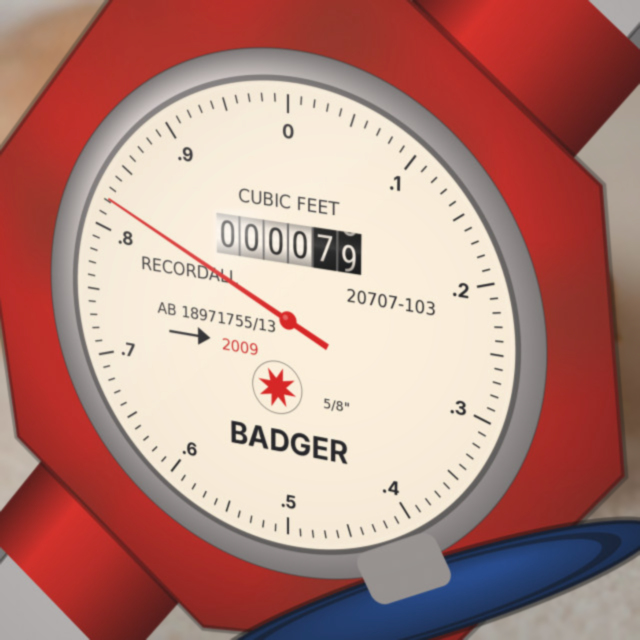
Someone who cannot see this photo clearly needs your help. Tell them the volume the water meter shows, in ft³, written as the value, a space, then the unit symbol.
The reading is 78.82 ft³
